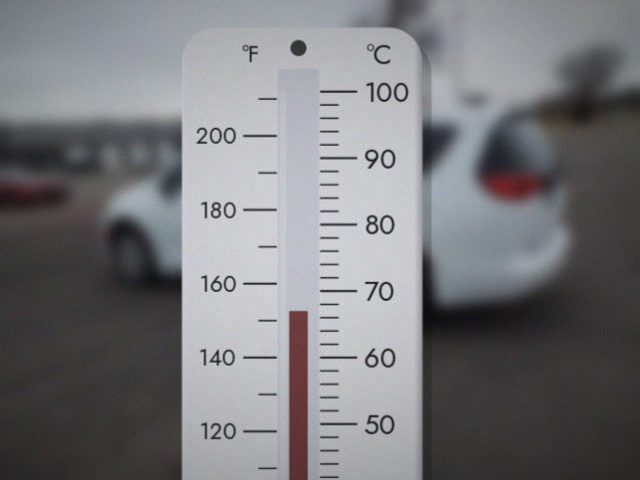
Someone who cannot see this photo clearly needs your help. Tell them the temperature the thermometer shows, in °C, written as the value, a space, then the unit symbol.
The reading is 67 °C
